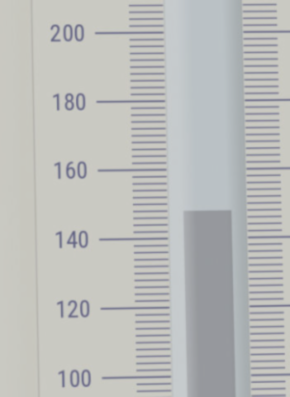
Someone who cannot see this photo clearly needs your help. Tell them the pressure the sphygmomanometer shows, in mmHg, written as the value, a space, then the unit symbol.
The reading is 148 mmHg
